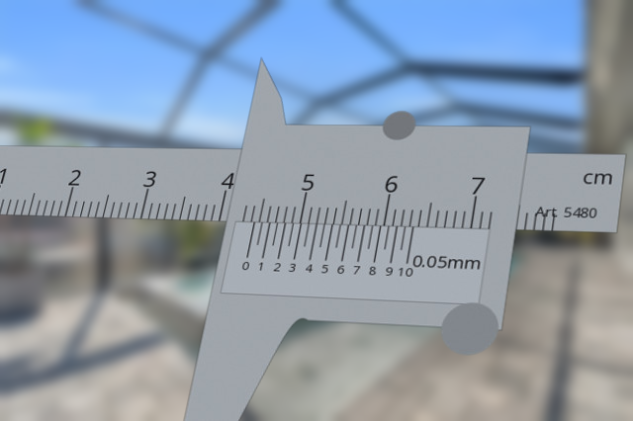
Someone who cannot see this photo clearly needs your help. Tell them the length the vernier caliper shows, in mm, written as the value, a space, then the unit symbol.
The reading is 44.4 mm
